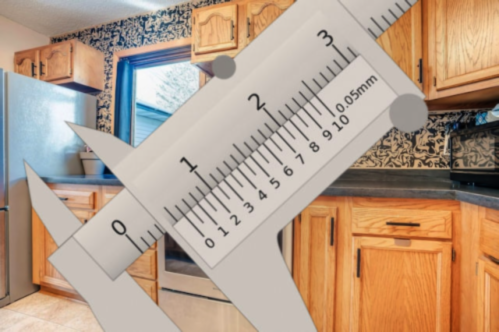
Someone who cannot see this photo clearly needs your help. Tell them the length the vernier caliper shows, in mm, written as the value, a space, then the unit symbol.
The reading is 6.0 mm
